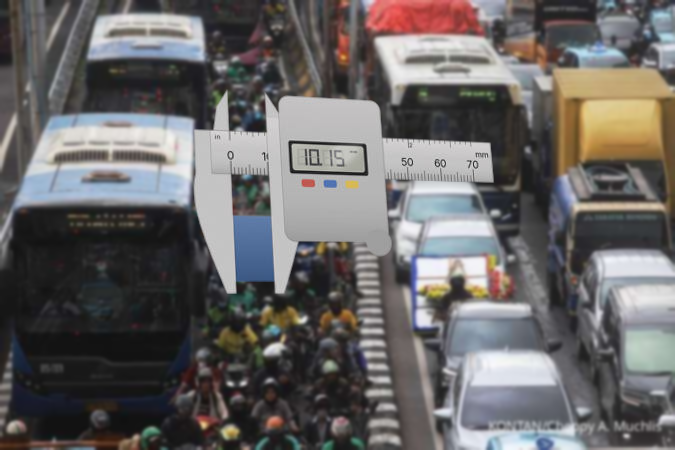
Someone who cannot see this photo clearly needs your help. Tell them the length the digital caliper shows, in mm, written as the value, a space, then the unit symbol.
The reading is 10.15 mm
